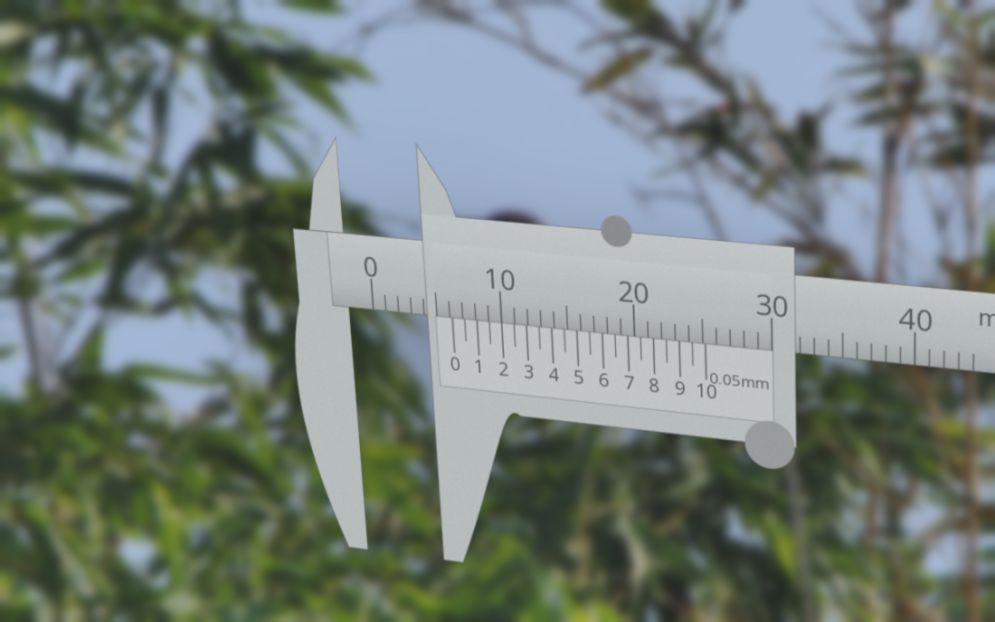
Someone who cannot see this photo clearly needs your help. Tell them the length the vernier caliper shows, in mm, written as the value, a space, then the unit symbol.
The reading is 6.2 mm
